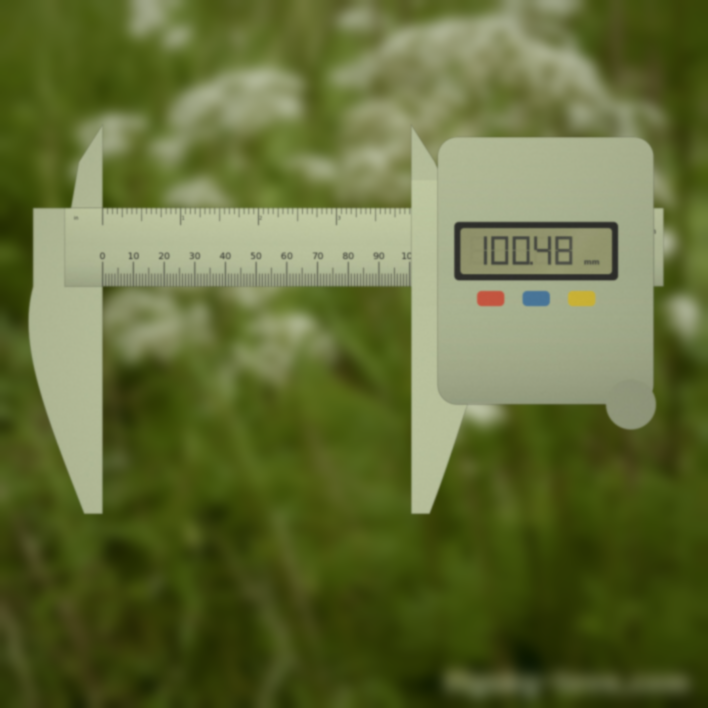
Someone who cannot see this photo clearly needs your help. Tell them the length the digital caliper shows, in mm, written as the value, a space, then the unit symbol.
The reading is 100.48 mm
